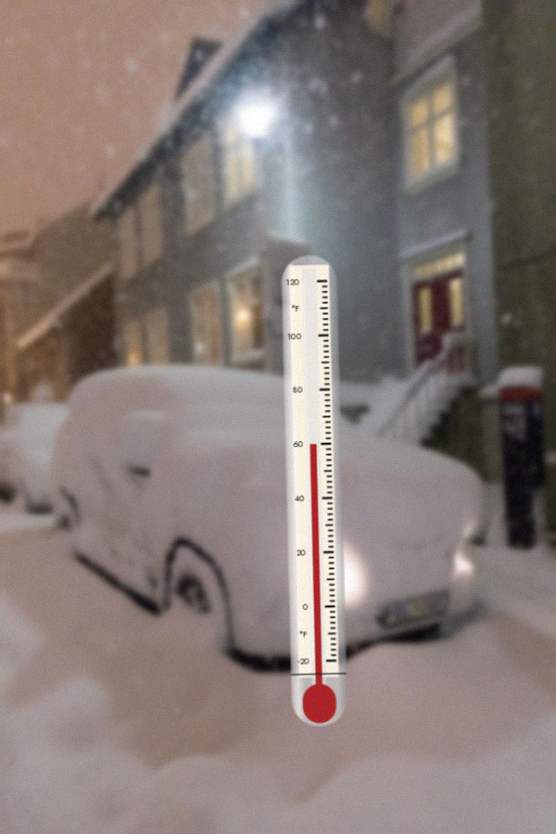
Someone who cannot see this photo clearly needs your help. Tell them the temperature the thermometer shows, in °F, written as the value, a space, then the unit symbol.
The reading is 60 °F
